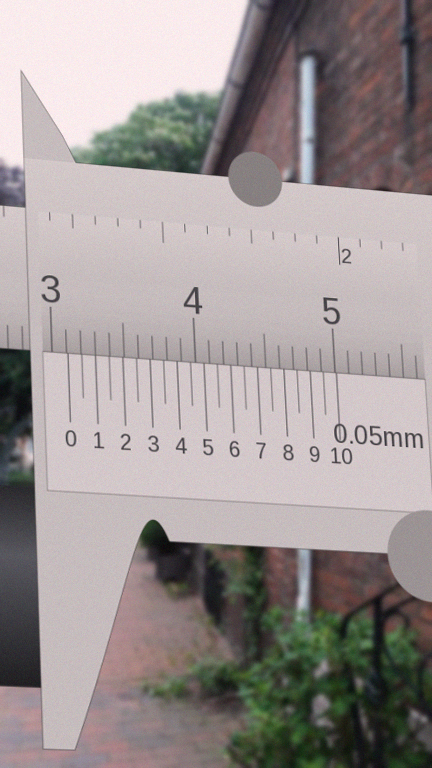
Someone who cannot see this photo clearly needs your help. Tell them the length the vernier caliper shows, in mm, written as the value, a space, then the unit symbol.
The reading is 31.1 mm
